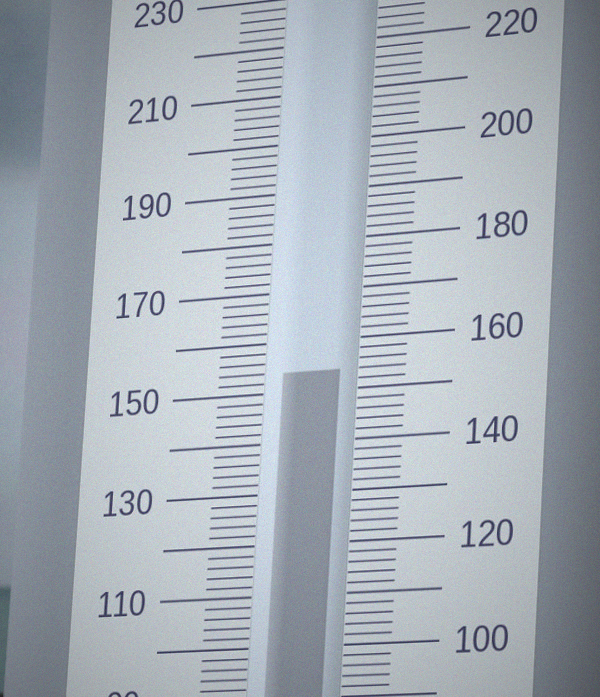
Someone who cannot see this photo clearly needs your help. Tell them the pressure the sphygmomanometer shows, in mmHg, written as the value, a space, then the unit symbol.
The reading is 154 mmHg
